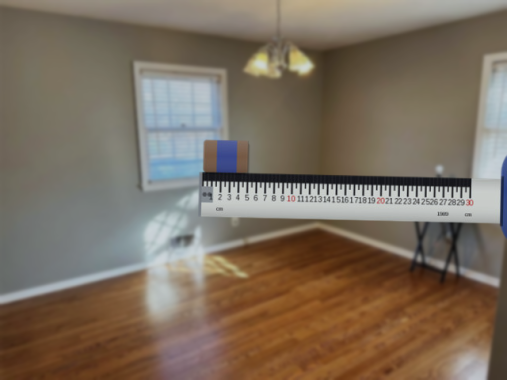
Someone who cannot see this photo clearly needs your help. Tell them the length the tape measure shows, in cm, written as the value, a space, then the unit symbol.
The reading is 5 cm
